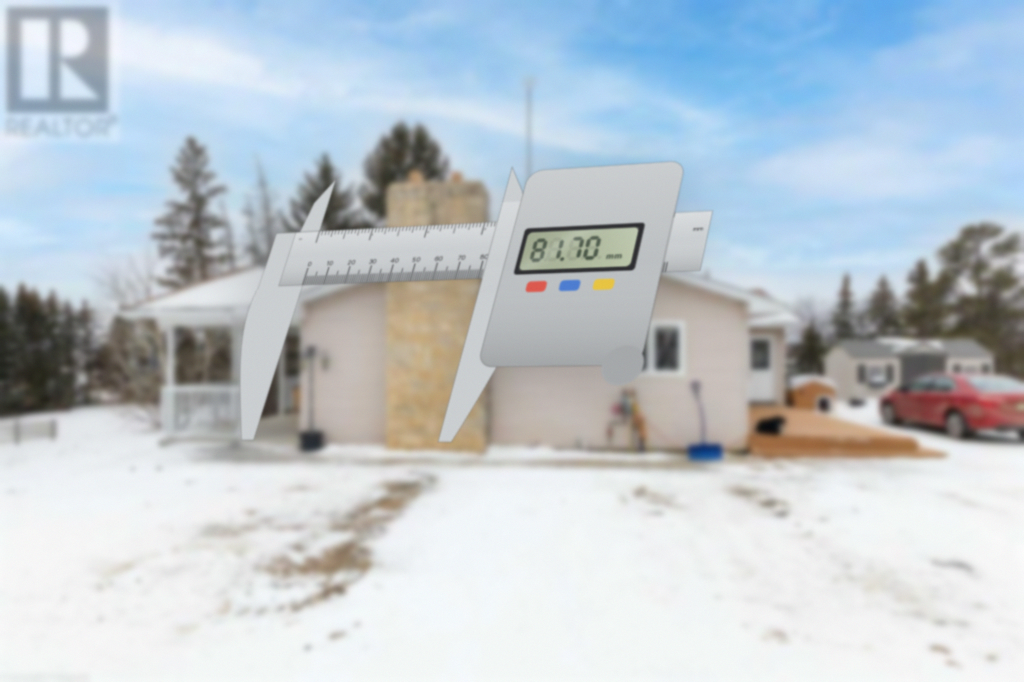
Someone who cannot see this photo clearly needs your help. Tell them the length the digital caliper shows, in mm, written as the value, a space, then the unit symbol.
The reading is 81.70 mm
